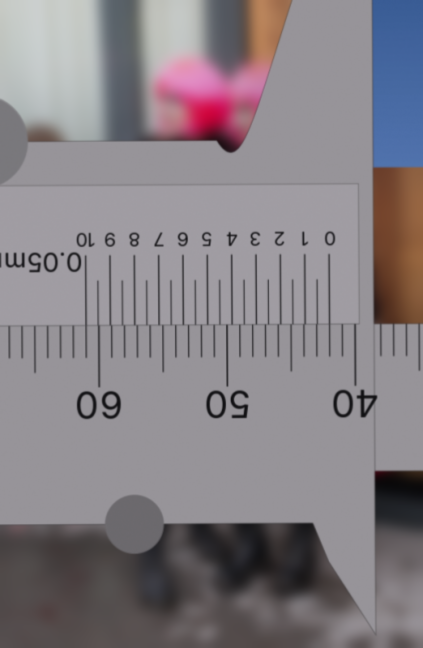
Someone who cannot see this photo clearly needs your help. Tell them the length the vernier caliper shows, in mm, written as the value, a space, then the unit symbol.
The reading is 42.0 mm
